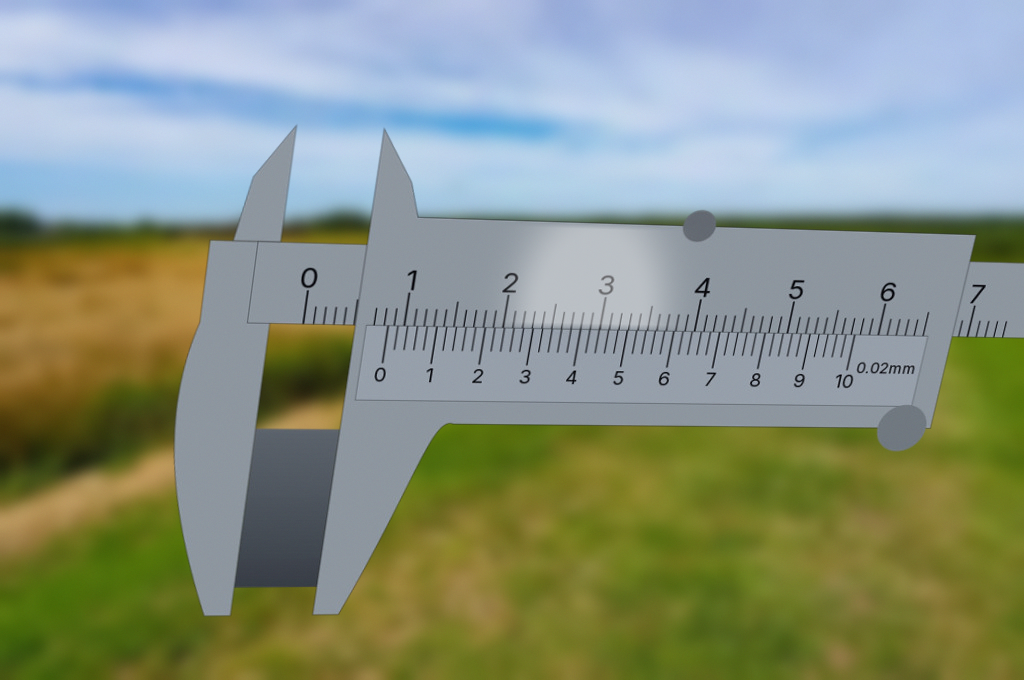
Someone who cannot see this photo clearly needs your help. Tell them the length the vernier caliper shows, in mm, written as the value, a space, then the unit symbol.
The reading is 8.4 mm
